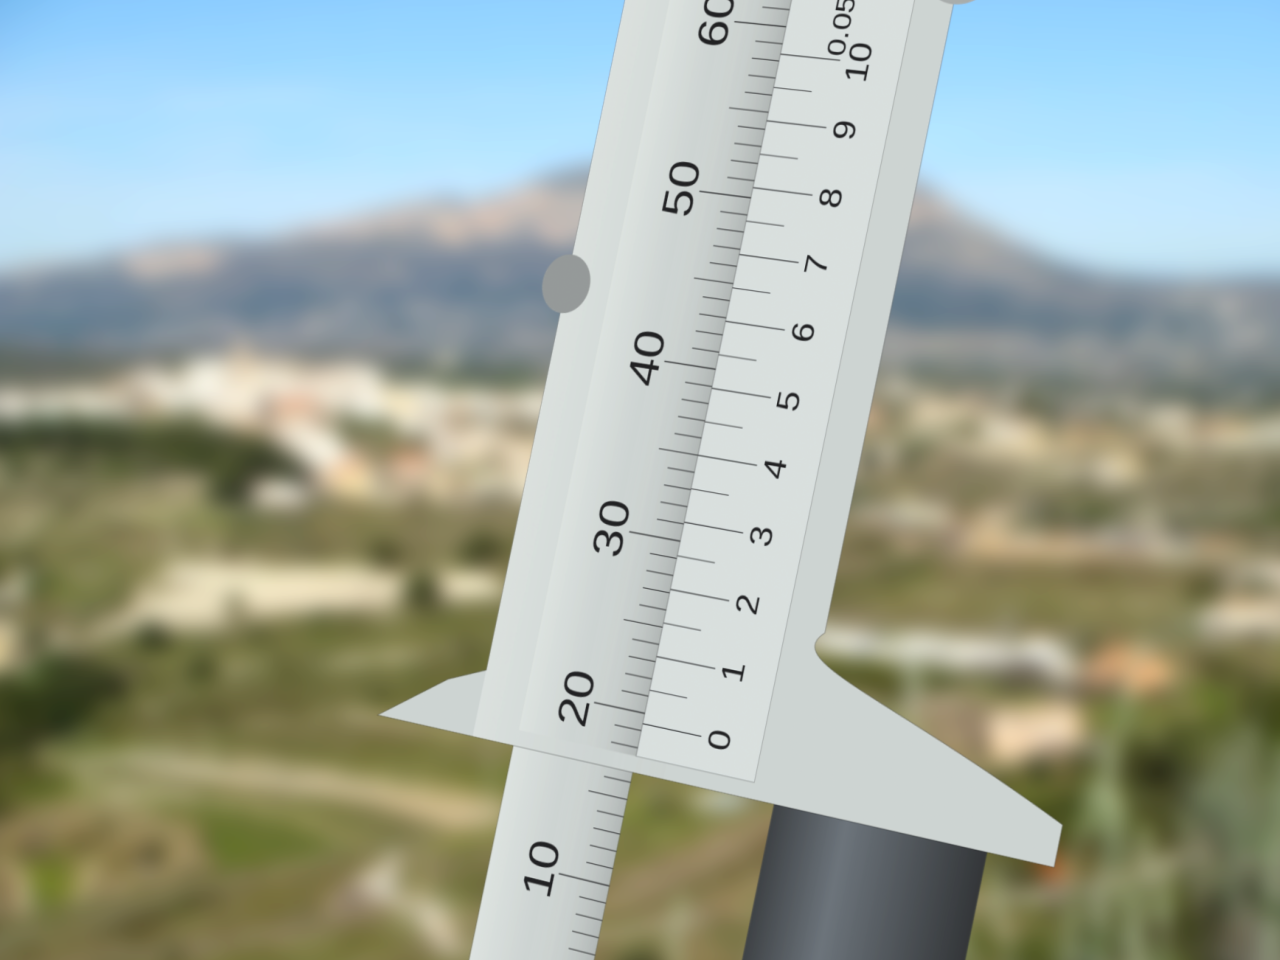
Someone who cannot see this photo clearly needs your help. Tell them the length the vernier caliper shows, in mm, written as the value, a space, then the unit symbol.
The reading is 19.4 mm
